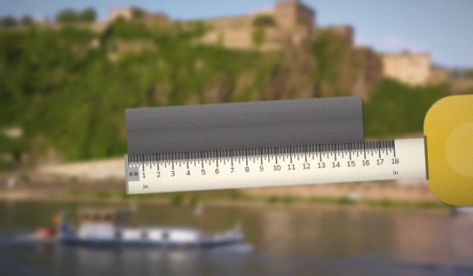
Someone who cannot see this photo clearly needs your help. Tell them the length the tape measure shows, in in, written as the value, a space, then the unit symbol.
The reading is 16 in
